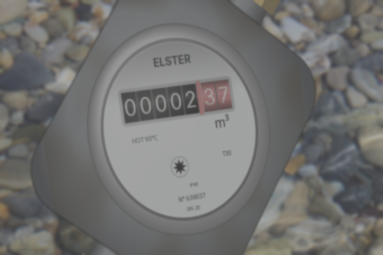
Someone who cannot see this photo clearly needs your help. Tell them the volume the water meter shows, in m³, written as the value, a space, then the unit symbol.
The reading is 2.37 m³
